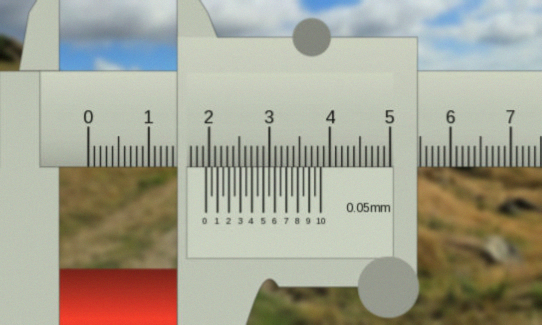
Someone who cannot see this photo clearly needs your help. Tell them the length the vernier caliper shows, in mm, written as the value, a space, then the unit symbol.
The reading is 19.5 mm
